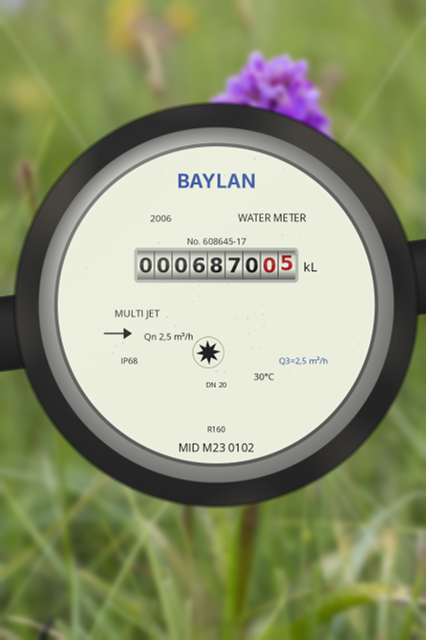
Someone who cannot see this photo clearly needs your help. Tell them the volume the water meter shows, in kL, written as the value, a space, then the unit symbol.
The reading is 6870.05 kL
